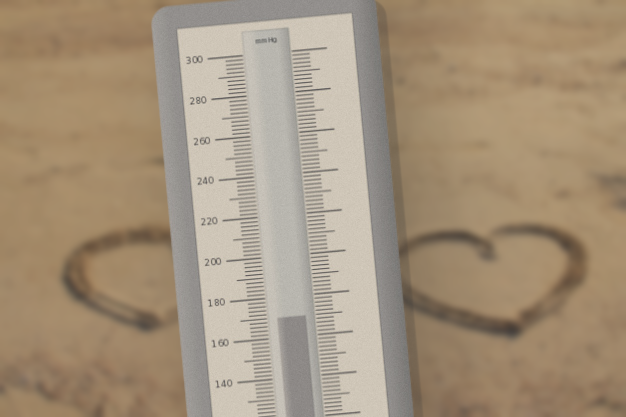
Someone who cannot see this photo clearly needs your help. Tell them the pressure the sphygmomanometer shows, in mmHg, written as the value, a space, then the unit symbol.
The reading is 170 mmHg
